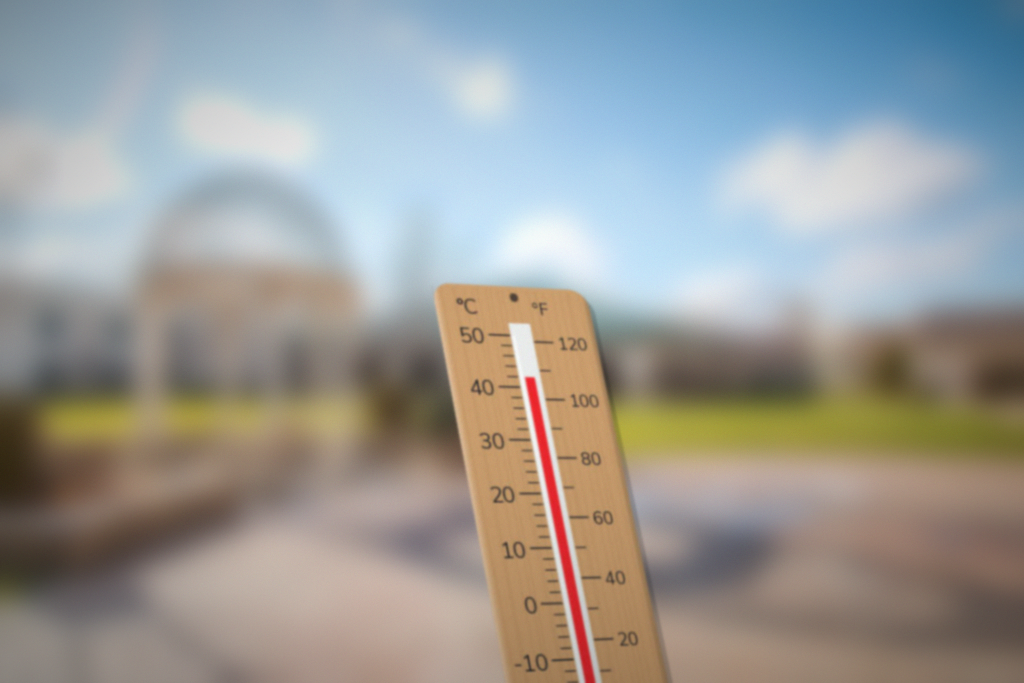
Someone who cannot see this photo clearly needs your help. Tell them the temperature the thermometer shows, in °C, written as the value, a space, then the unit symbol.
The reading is 42 °C
